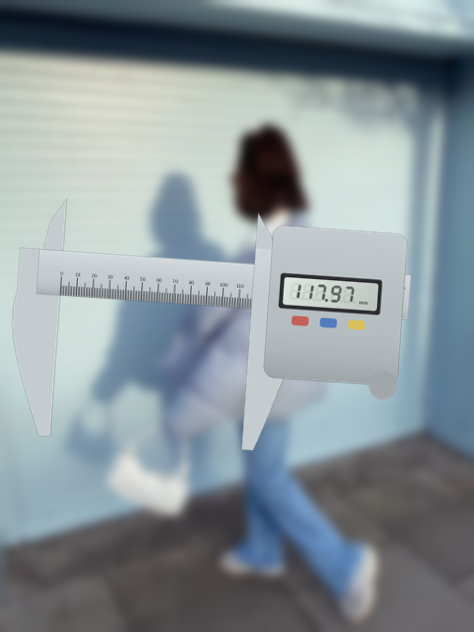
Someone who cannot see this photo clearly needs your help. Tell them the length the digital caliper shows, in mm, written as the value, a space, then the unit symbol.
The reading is 117.97 mm
